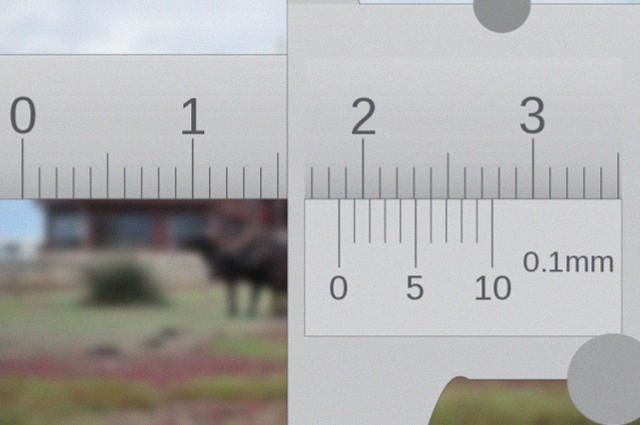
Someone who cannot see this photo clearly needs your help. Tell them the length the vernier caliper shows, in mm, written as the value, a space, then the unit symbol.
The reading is 18.6 mm
